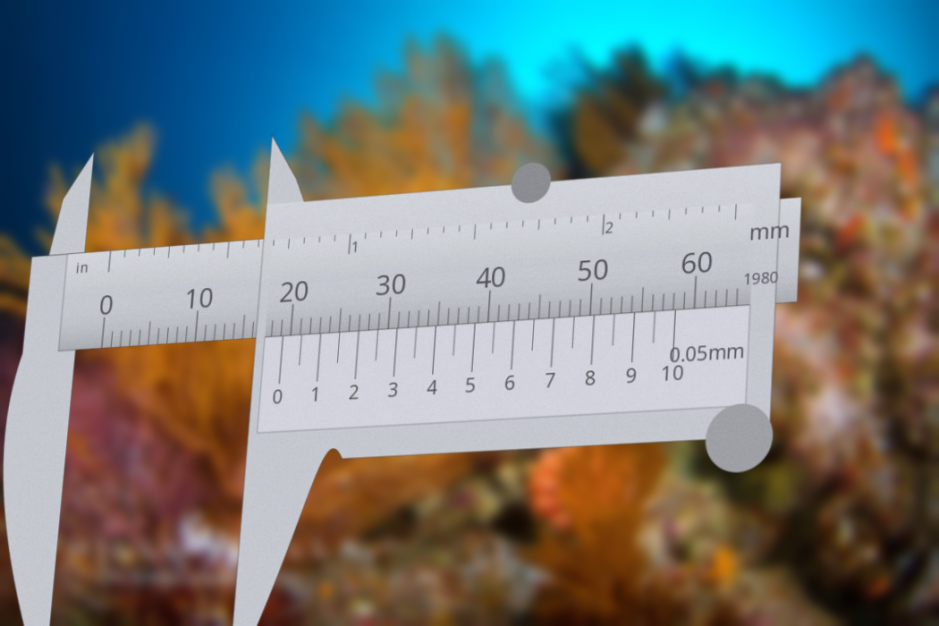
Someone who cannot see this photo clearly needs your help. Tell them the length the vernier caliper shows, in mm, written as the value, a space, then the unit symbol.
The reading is 19.2 mm
